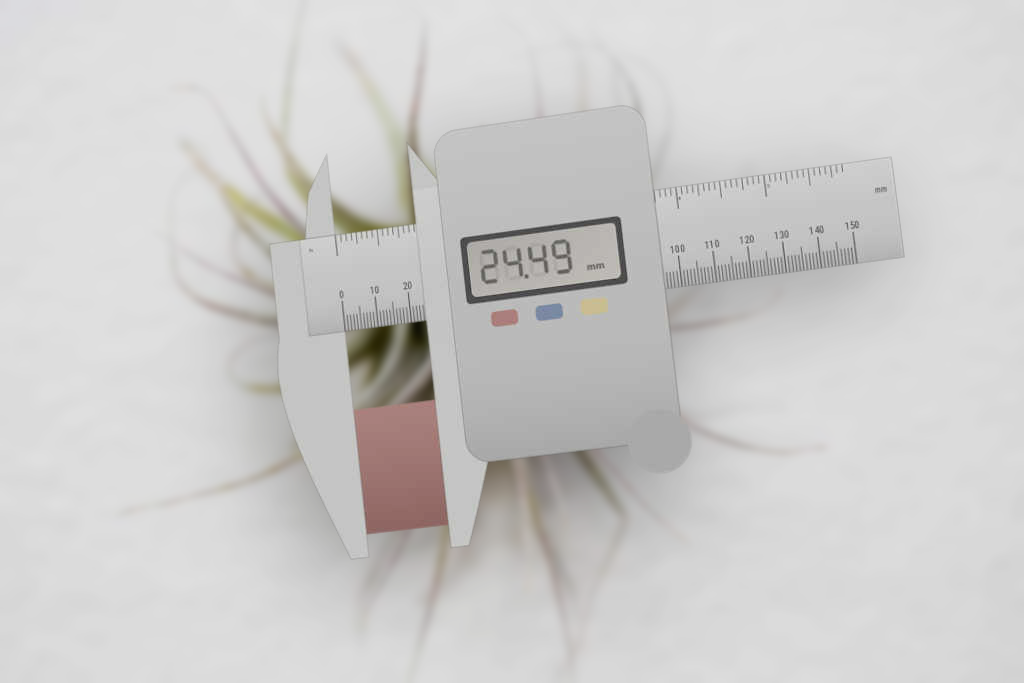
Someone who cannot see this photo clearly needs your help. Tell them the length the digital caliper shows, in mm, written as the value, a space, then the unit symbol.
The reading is 24.49 mm
